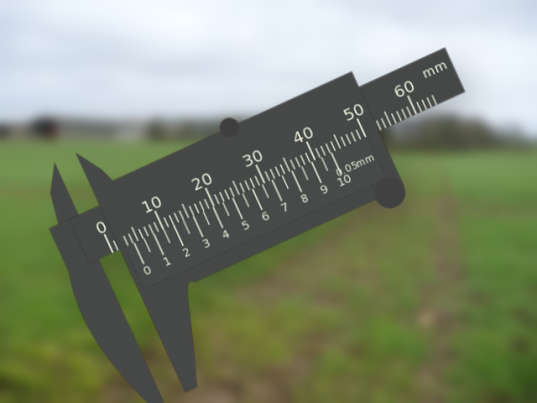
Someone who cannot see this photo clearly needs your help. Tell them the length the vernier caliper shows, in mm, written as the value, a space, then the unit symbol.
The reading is 4.2 mm
